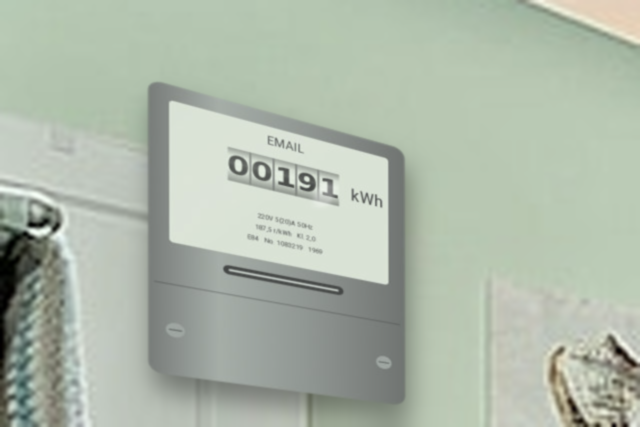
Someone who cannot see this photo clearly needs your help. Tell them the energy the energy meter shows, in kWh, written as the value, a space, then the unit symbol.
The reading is 191 kWh
